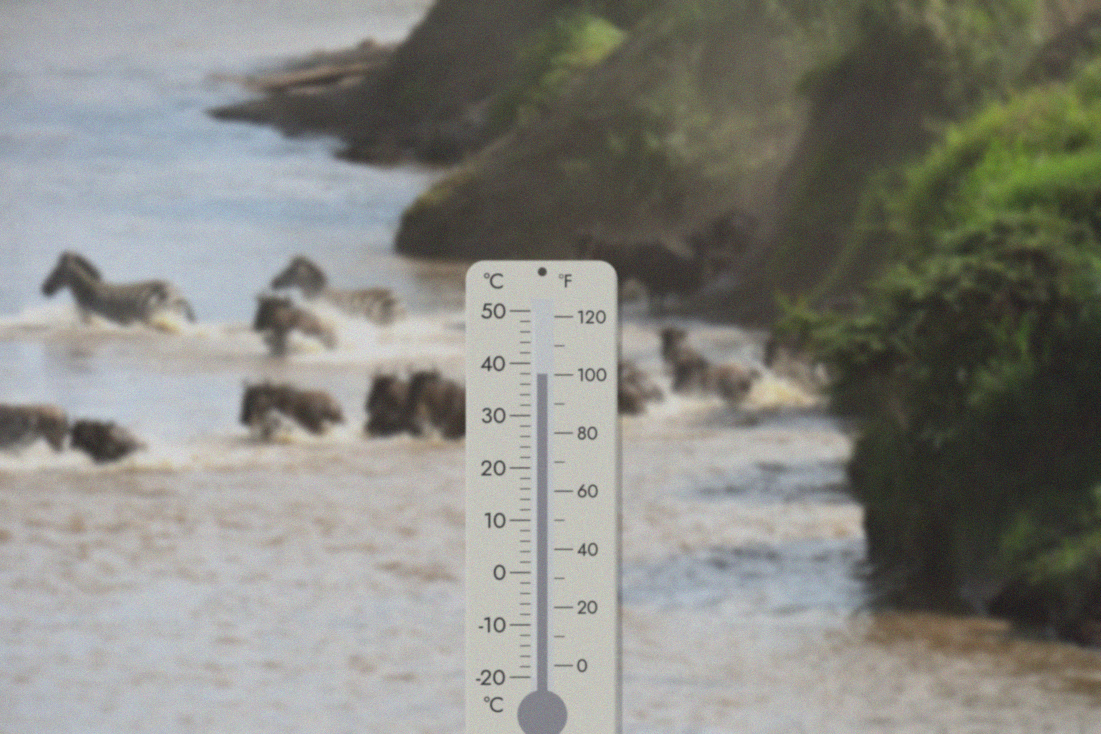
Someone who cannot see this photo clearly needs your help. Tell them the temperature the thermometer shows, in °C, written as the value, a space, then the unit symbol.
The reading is 38 °C
